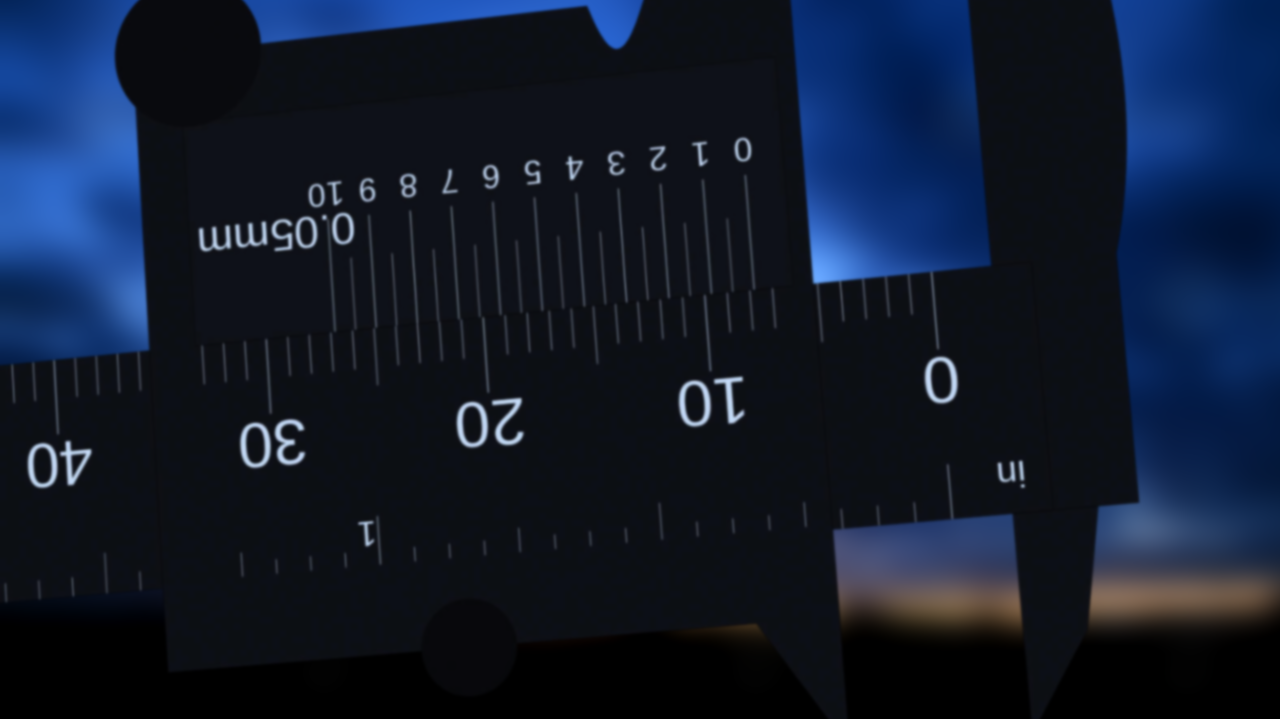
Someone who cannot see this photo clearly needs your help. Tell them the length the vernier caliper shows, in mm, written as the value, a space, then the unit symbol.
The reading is 7.8 mm
